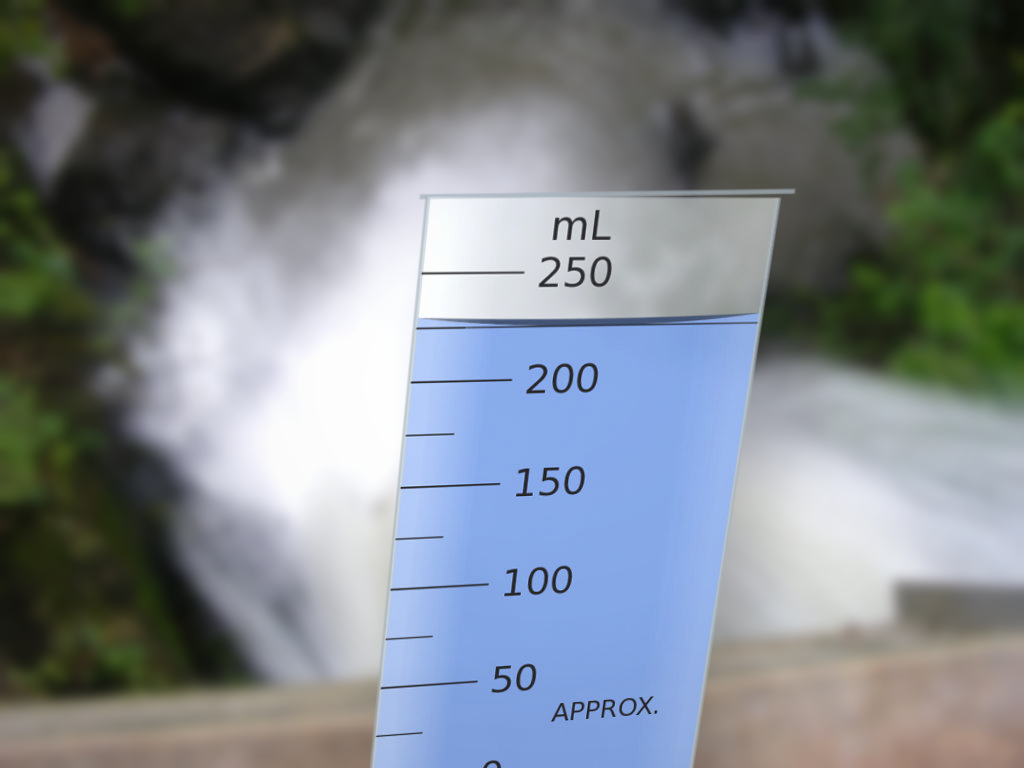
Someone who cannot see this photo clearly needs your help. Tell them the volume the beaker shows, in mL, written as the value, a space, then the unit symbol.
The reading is 225 mL
